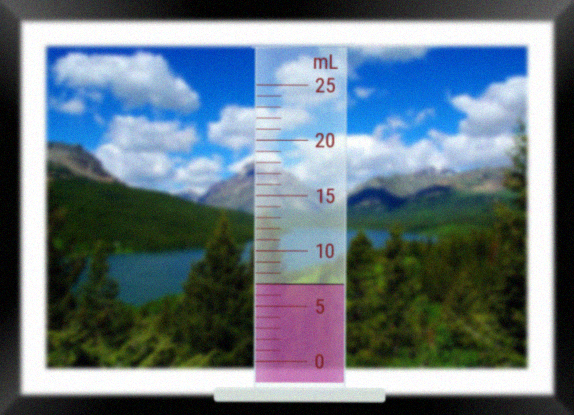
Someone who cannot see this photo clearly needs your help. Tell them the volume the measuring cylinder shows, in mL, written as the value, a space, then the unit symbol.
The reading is 7 mL
